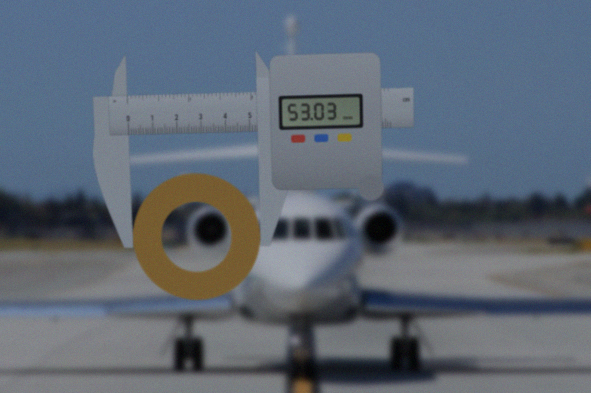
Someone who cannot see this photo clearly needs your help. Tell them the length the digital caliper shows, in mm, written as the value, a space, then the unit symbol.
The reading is 53.03 mm
